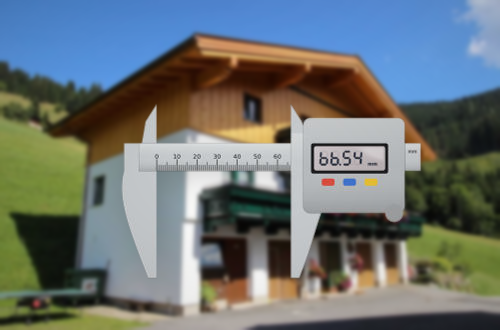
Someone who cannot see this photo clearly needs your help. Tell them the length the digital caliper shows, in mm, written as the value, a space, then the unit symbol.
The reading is 66.54 mm
